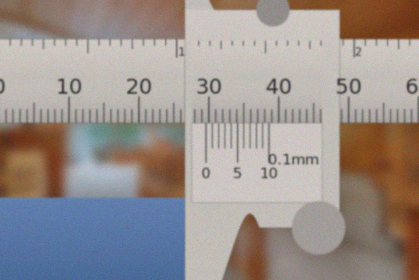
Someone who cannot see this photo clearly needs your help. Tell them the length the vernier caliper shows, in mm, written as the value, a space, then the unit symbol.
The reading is 29.6 mm
